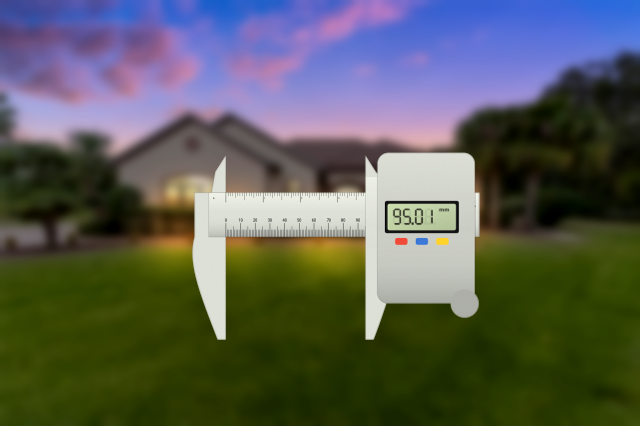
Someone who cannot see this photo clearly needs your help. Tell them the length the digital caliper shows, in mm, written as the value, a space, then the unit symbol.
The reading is 95.01 mm
